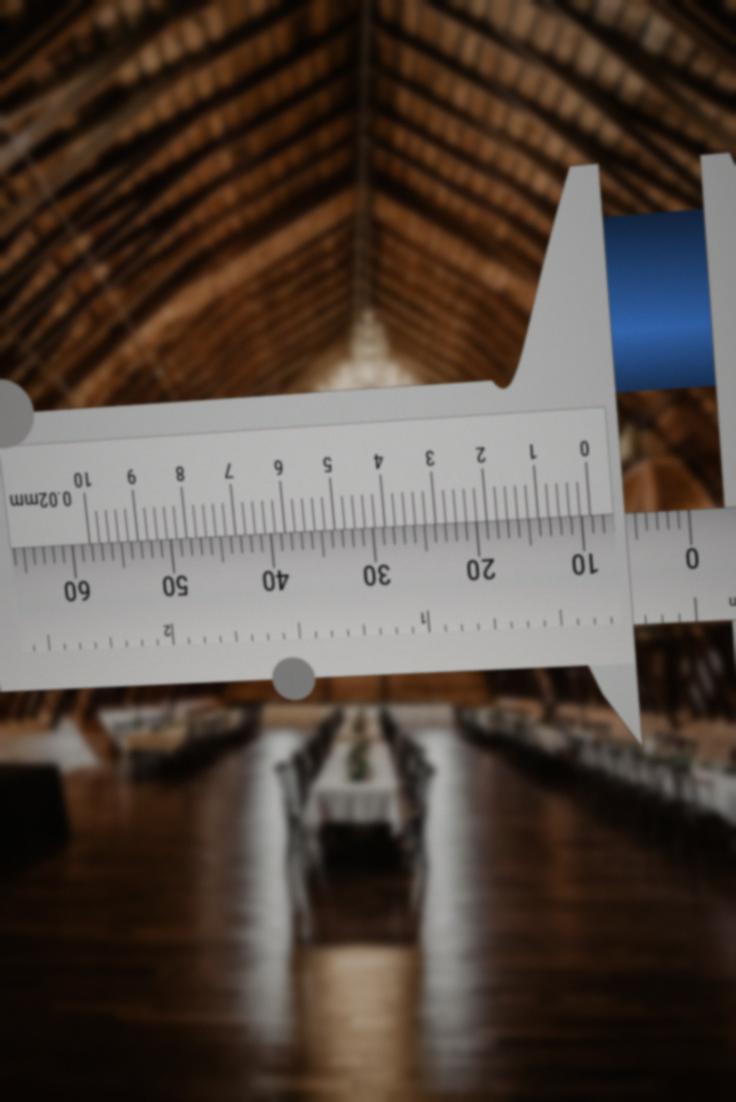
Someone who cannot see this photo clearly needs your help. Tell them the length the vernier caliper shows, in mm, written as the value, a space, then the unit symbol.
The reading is 9.2 mm
